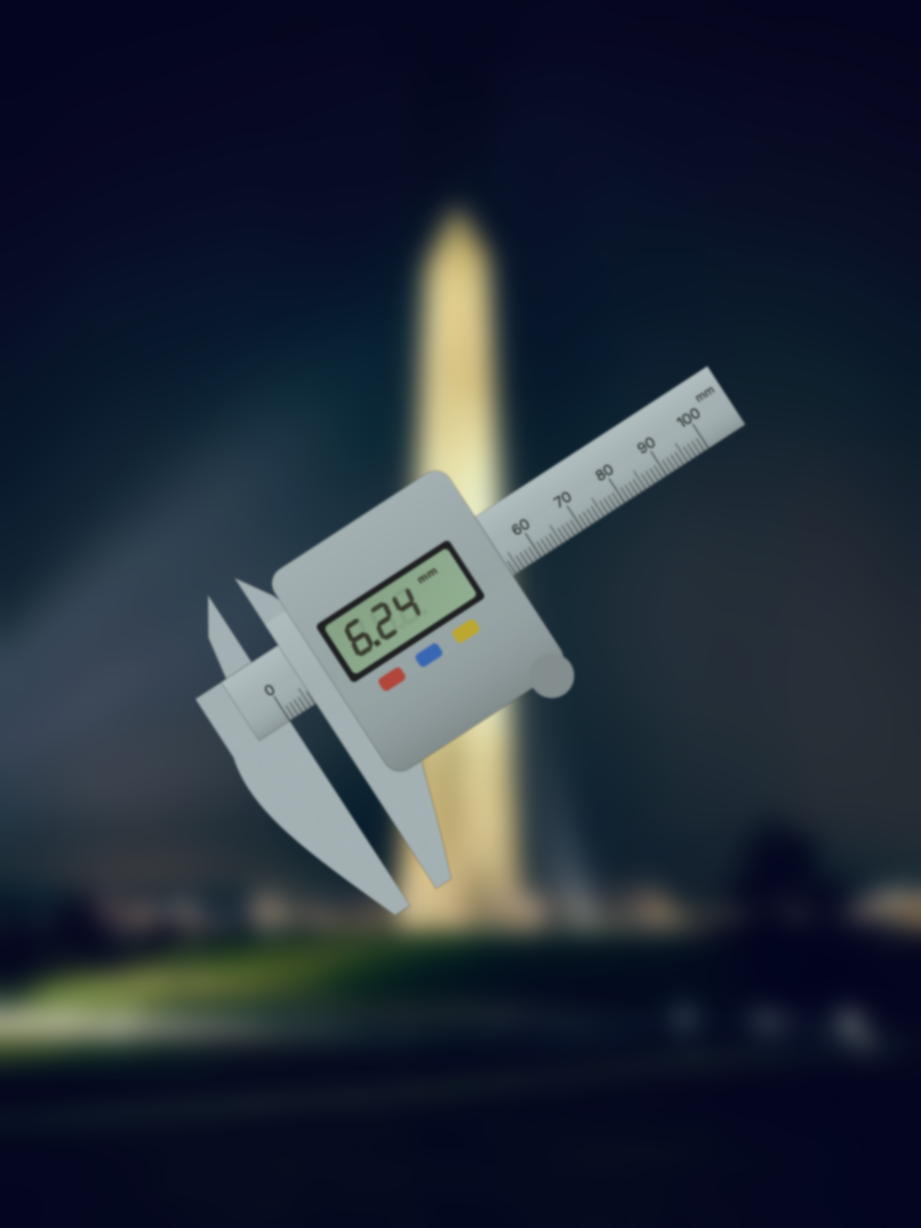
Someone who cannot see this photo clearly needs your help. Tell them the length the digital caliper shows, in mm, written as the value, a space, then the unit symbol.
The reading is 6.24 mm
